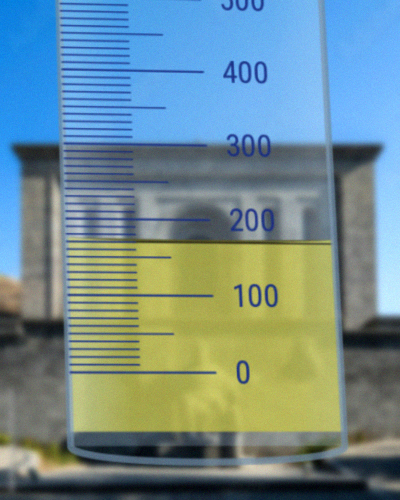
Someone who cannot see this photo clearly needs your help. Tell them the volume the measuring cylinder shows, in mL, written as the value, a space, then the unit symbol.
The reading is 170 mL
